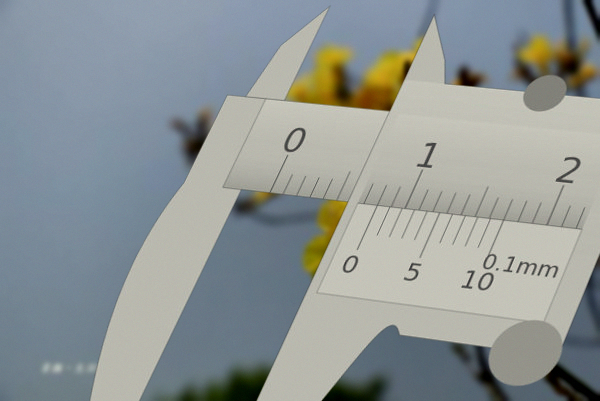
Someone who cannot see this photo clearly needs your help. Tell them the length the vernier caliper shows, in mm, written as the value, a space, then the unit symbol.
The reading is 8.0 mm
